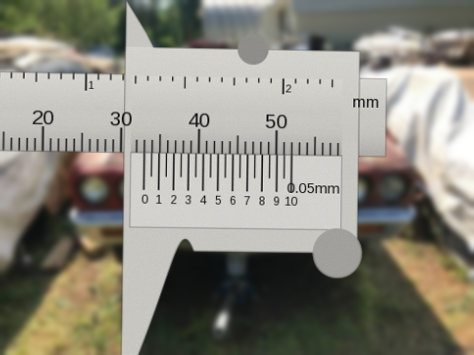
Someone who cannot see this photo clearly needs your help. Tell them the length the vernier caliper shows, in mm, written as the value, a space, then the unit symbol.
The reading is 33.0 mm
